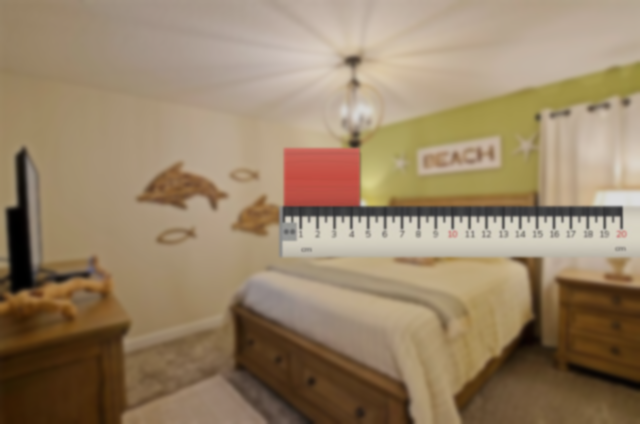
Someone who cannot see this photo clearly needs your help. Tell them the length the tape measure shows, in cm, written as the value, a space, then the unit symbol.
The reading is 4.5 cm
